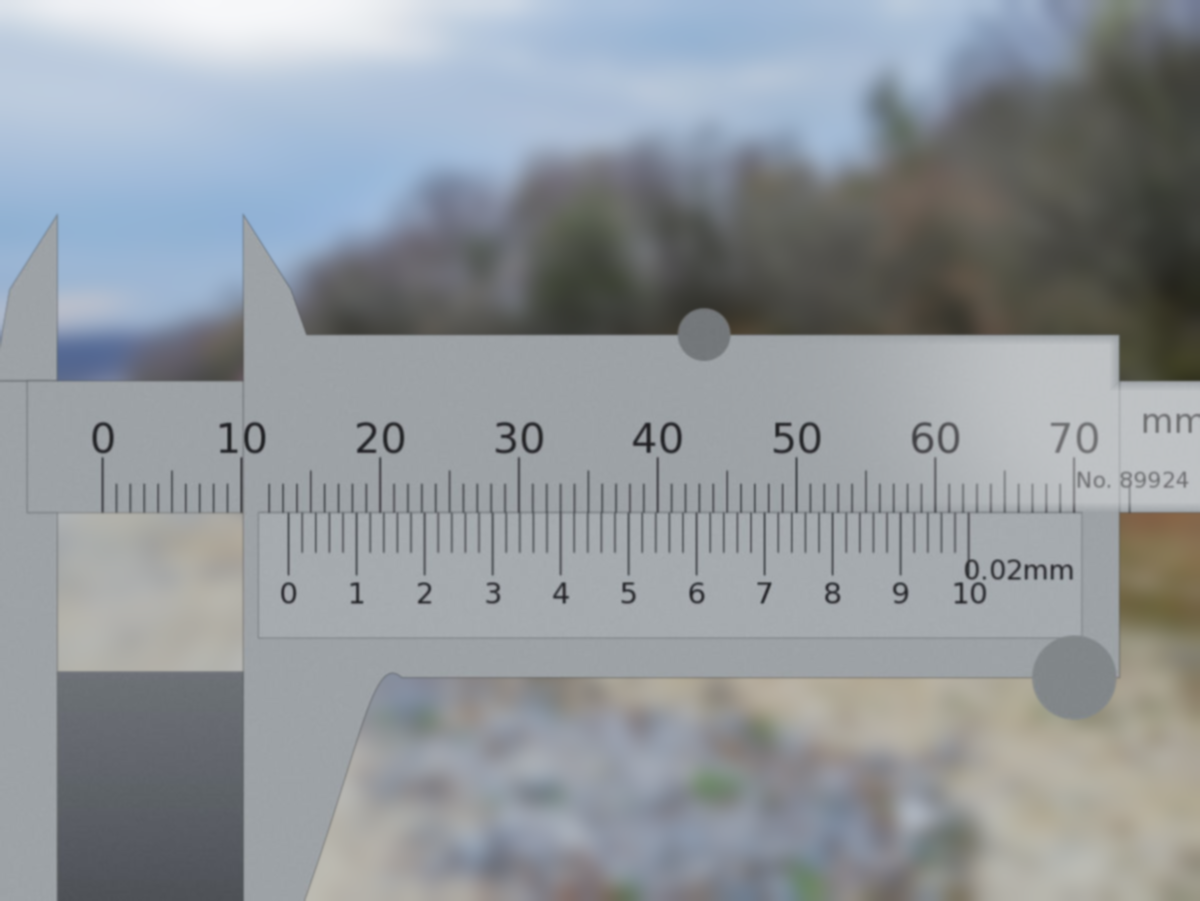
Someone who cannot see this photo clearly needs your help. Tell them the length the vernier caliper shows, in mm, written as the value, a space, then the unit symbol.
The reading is 13.4 mm
